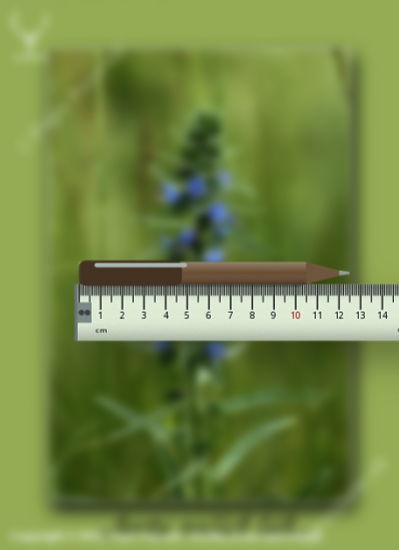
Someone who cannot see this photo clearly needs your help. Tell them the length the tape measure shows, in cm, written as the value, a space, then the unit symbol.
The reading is 12.5 cm
